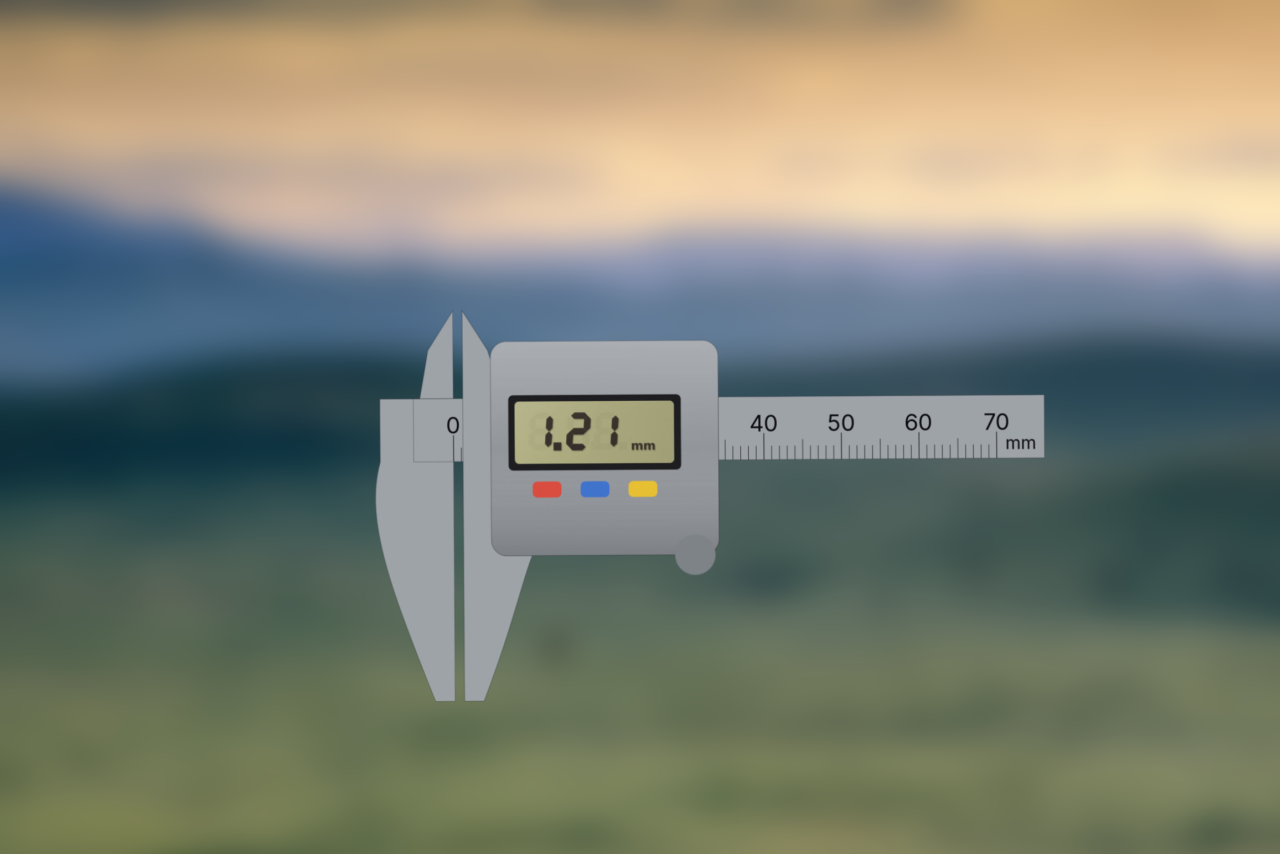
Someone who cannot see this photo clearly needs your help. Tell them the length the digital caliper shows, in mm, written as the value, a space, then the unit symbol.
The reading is 1.21 mm
